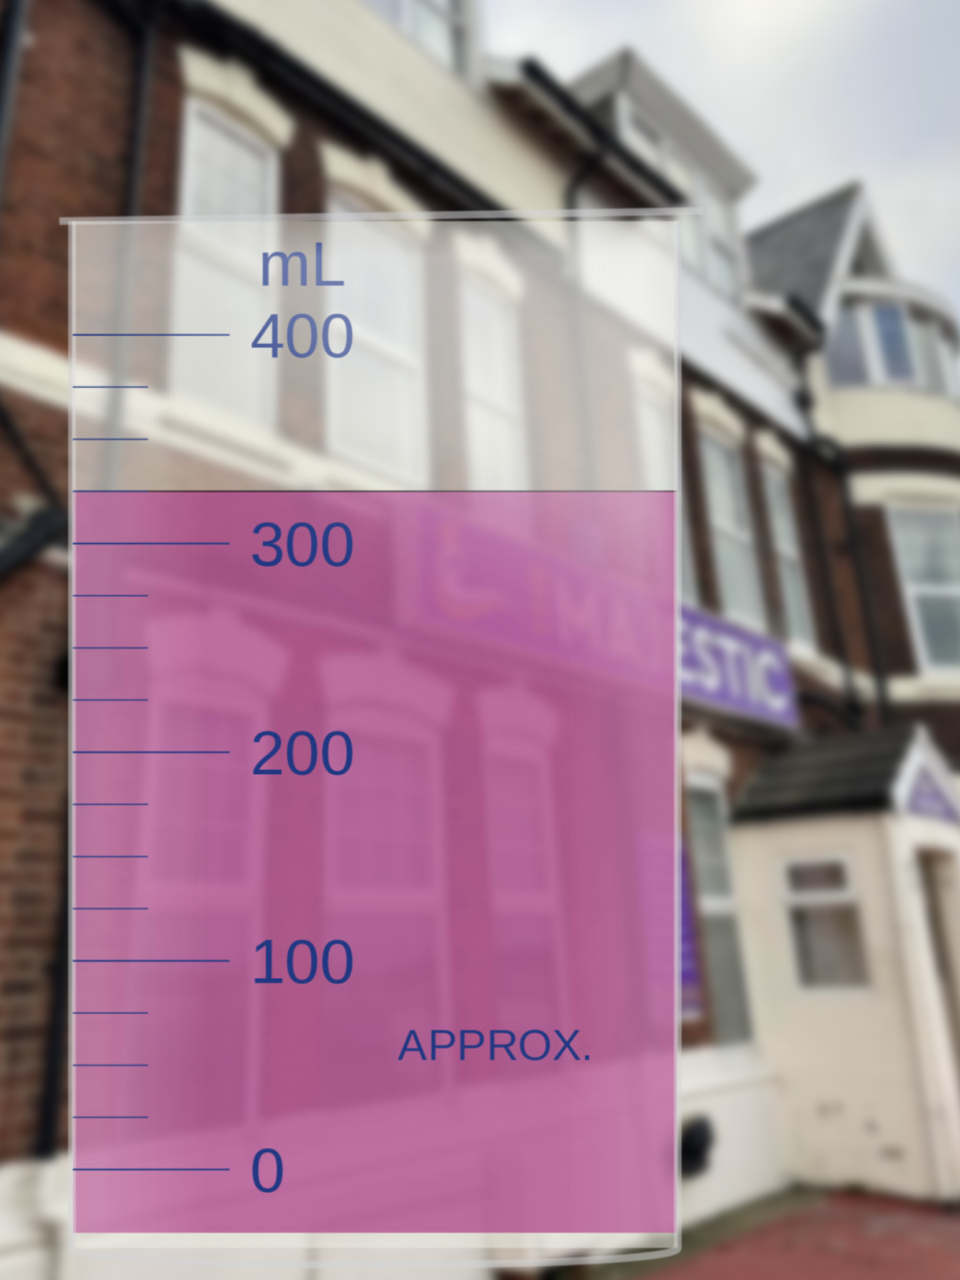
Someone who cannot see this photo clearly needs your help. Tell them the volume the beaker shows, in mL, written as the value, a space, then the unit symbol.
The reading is 325 mL
